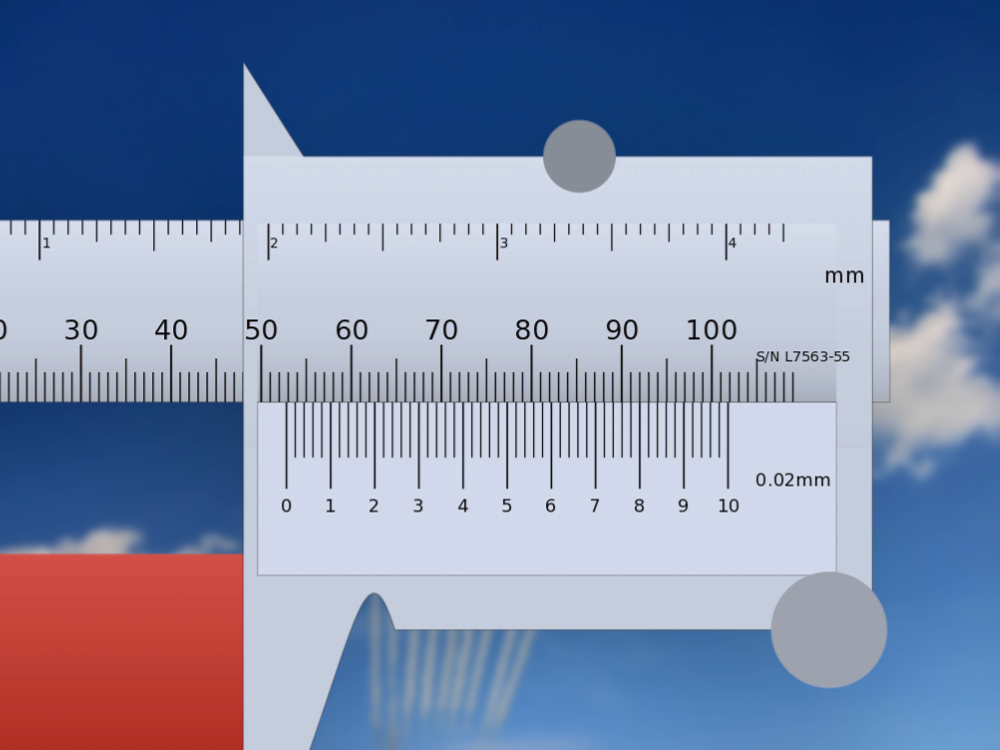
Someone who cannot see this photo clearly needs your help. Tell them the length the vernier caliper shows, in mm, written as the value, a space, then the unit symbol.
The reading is 52.8 mm
